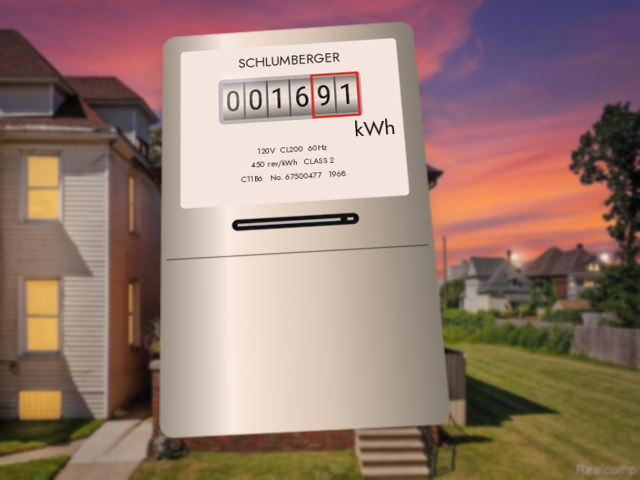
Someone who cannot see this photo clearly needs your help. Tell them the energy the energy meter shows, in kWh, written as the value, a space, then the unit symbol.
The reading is 16.91 kWh
